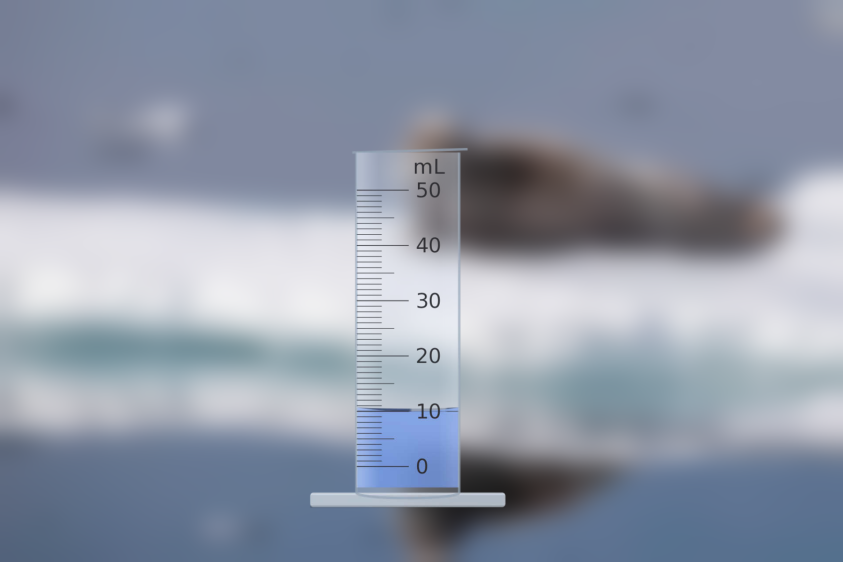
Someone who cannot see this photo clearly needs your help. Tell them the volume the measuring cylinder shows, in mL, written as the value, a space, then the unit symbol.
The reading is 10 mL
